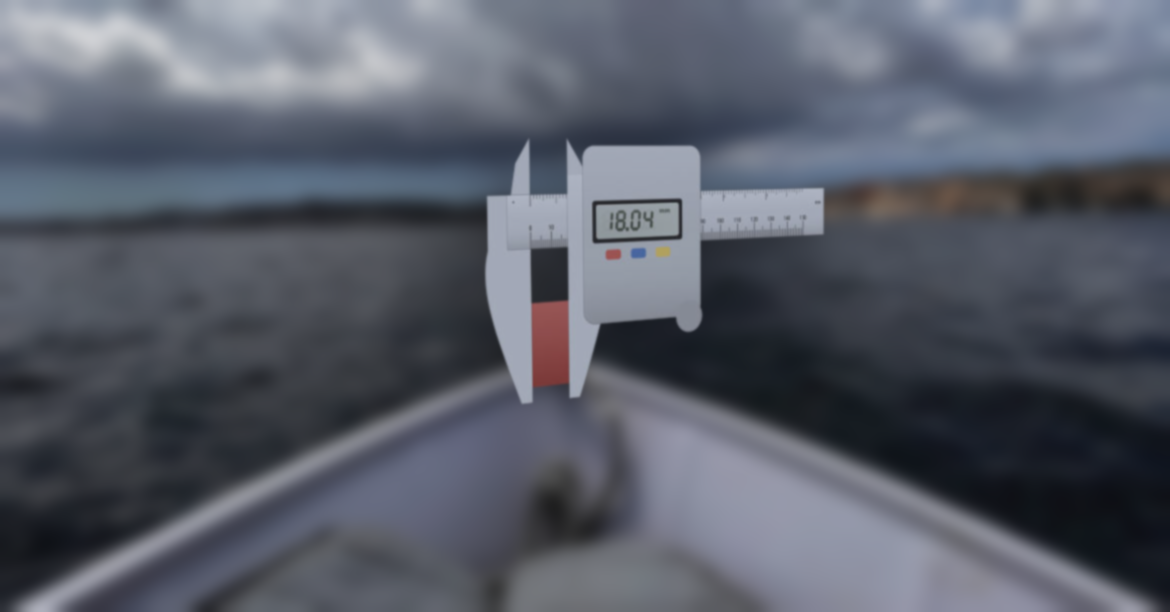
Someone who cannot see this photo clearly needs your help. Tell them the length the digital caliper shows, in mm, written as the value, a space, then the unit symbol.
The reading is 18.04 mm
